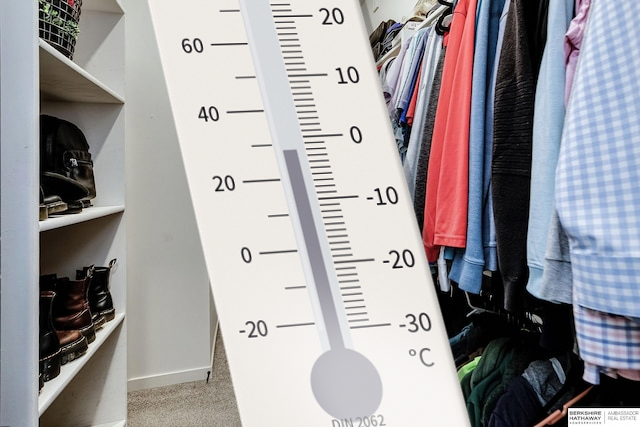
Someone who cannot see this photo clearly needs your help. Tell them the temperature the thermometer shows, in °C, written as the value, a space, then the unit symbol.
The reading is -2 °C
